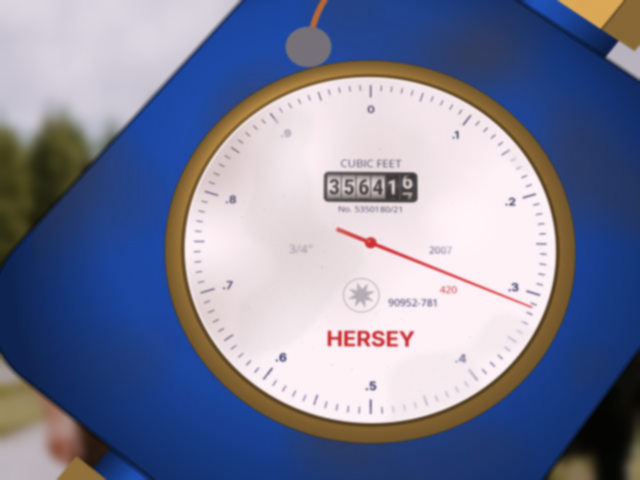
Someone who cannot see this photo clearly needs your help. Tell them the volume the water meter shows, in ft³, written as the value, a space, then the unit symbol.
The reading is 356416.31 ft³
